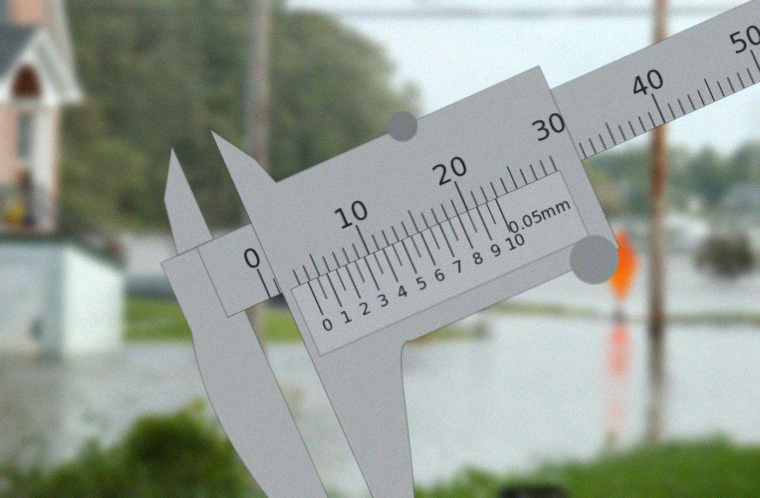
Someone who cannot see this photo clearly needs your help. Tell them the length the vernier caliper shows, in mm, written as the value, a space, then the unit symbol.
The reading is 3.8 mm
